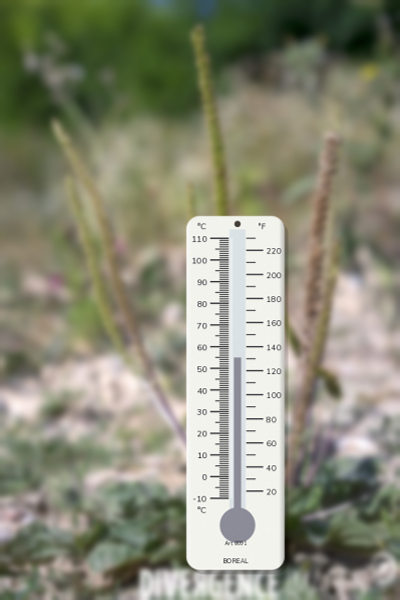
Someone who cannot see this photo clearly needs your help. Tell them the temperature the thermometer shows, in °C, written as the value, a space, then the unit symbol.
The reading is 55 °C
